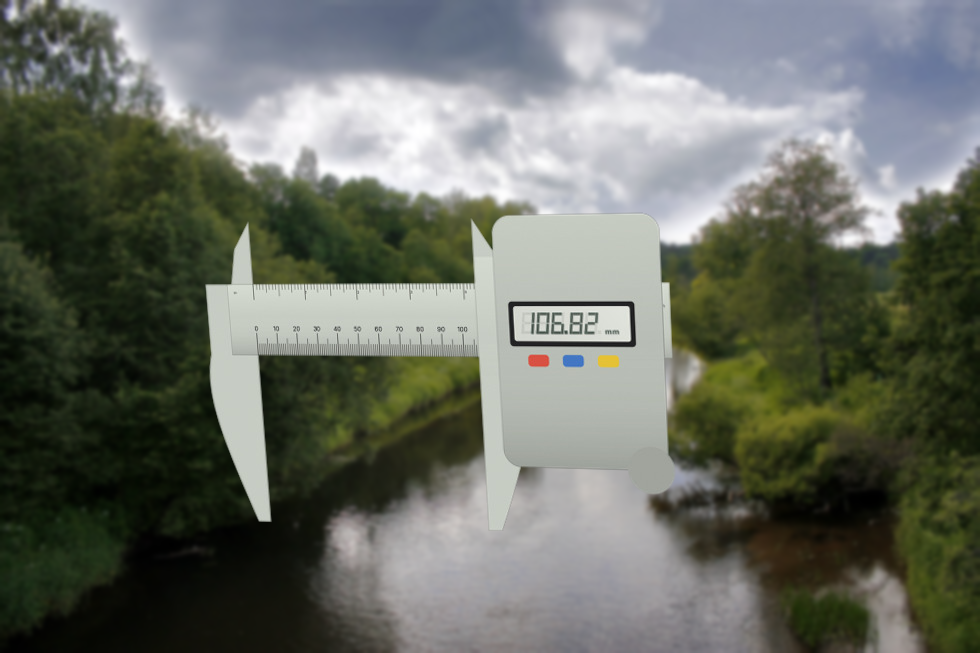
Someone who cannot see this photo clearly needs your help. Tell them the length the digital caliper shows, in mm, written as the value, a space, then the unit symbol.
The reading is 106.82 mm
